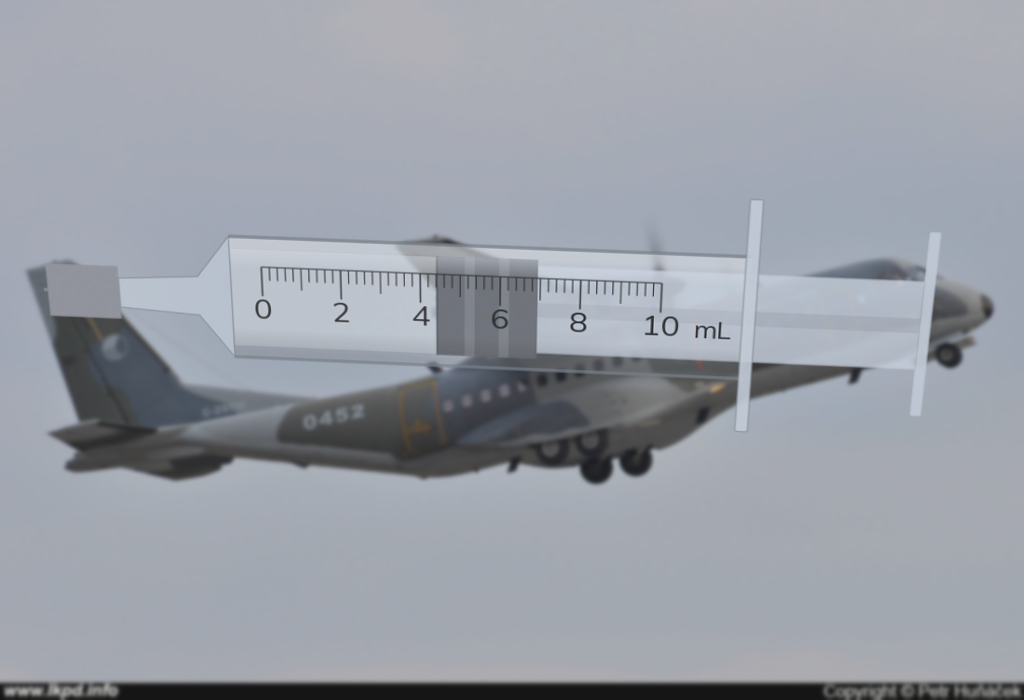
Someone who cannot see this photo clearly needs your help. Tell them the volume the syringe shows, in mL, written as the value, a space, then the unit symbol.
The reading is 4.4 mL
